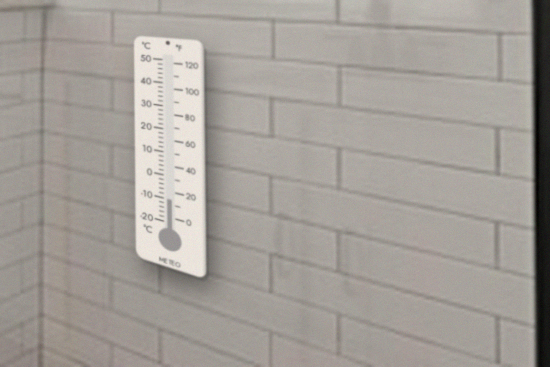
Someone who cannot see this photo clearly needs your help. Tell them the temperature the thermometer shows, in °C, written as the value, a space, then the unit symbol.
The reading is -10 °C
